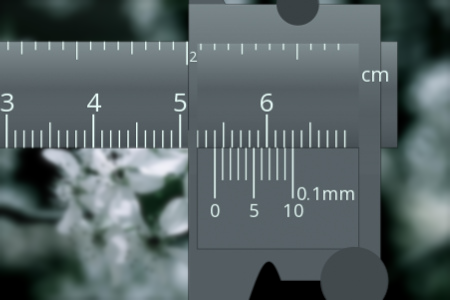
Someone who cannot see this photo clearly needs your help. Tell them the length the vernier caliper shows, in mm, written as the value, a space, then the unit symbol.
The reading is 54.0 mm
